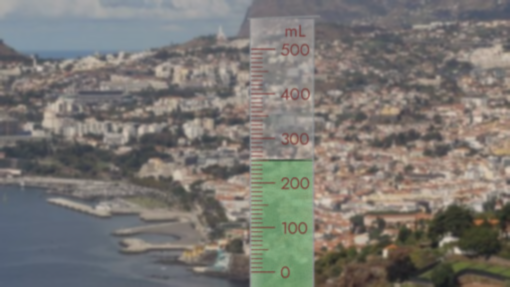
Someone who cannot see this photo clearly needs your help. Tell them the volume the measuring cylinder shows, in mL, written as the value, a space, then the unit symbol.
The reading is 250 mL
